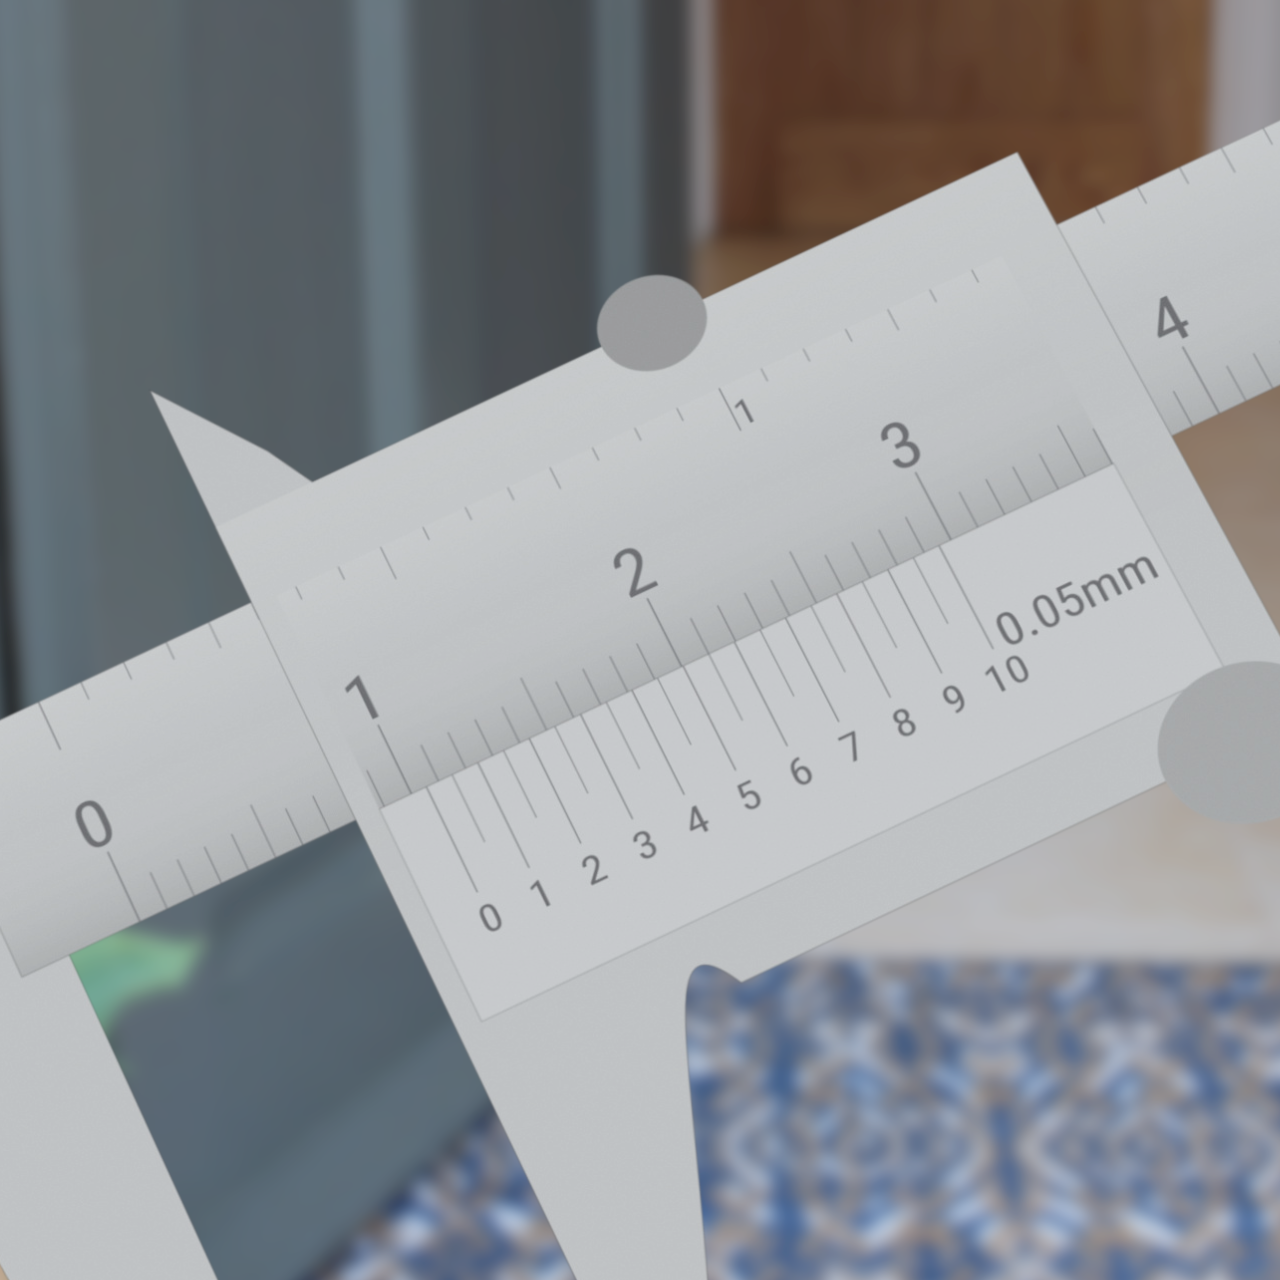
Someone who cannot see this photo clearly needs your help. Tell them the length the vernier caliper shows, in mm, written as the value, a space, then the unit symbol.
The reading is 10.55 mm
